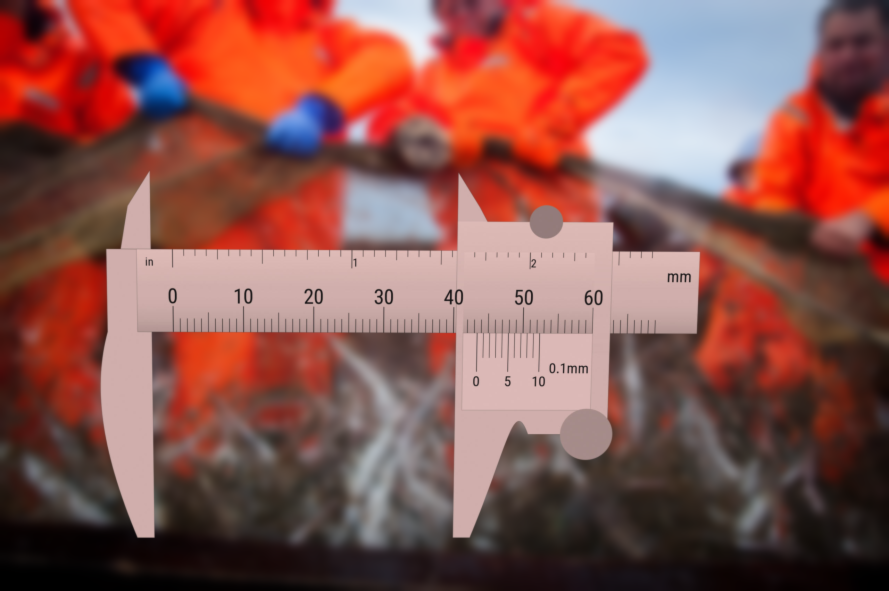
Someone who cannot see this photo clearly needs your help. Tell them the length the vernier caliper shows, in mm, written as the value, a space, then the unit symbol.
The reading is 43.4 mm
